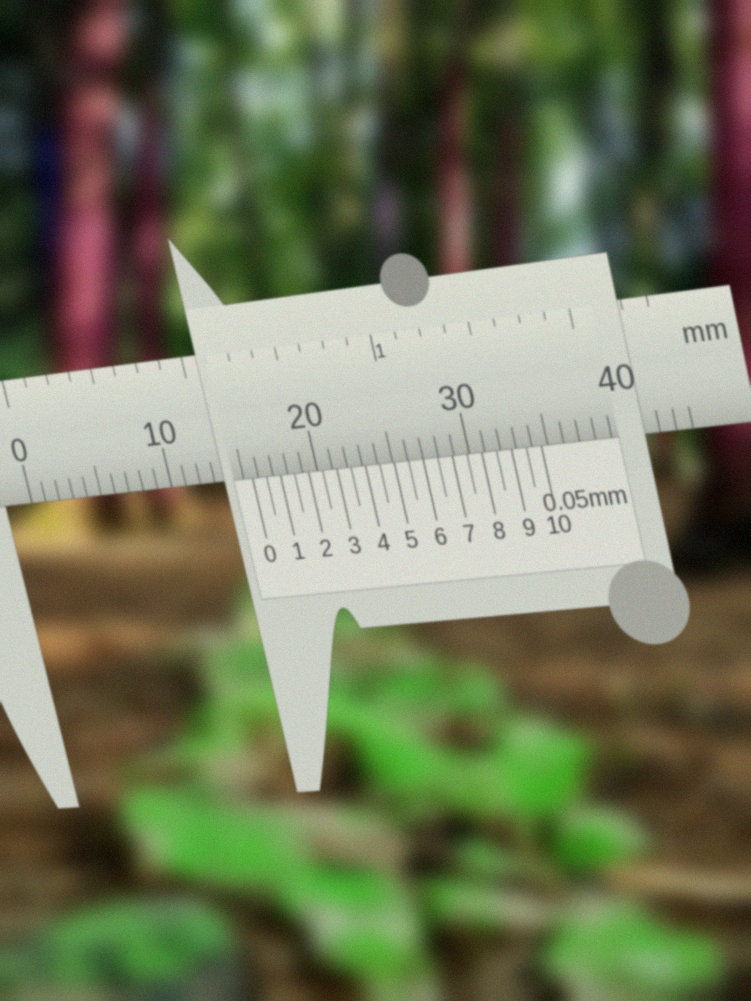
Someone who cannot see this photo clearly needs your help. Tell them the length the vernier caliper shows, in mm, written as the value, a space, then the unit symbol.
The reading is 15.6 mm
